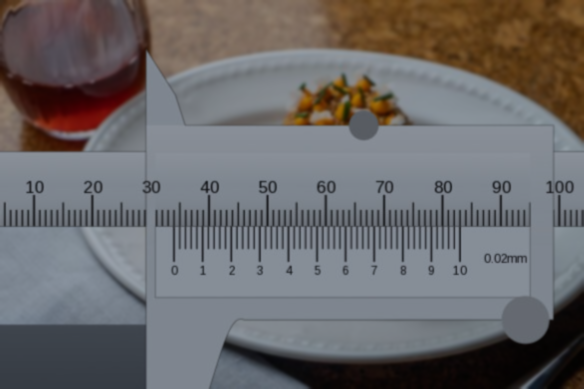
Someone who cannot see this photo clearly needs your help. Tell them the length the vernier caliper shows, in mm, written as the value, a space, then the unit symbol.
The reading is 34.0 mm
